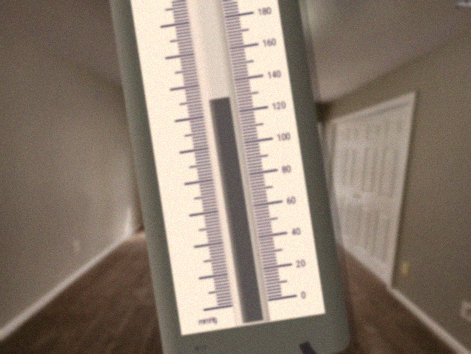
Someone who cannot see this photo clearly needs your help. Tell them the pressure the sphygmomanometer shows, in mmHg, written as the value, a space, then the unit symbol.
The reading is 130 mmHg
